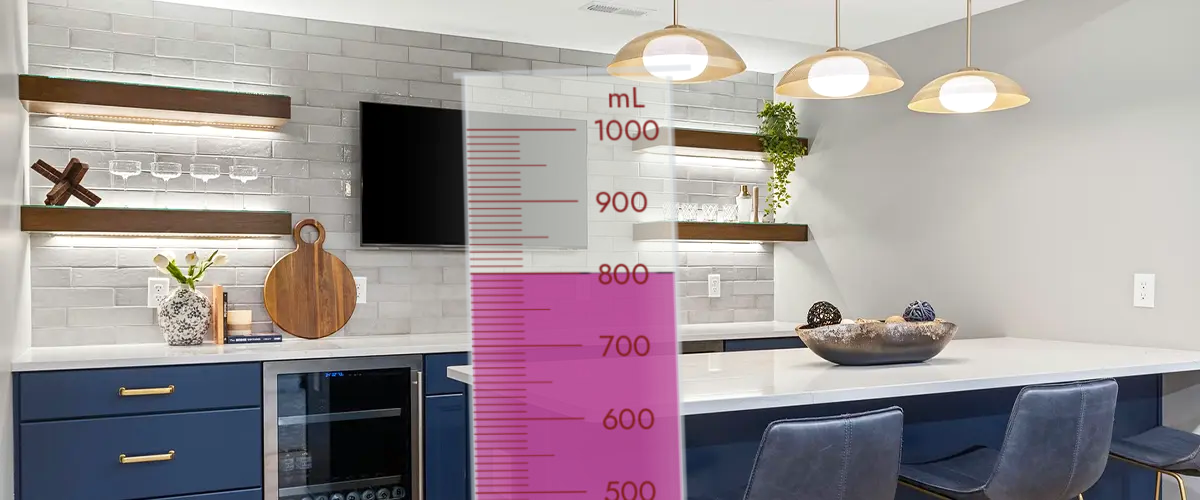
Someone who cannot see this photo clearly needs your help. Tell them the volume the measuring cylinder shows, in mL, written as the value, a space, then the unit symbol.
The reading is 800 mL
